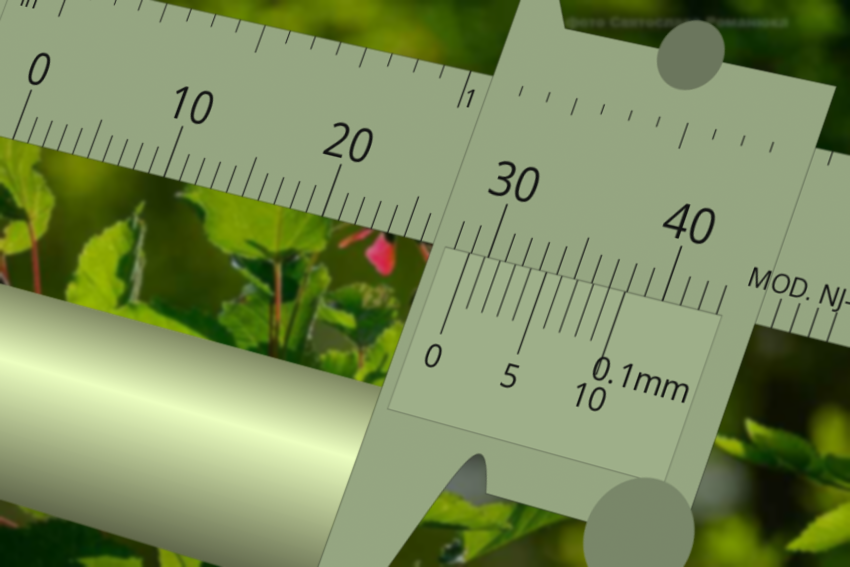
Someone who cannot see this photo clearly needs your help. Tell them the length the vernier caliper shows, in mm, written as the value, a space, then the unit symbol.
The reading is 28.9 mm
